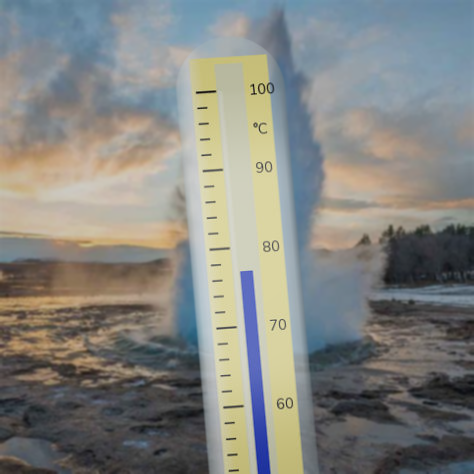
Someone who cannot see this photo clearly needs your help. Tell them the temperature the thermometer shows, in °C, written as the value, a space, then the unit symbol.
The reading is 77 °C
